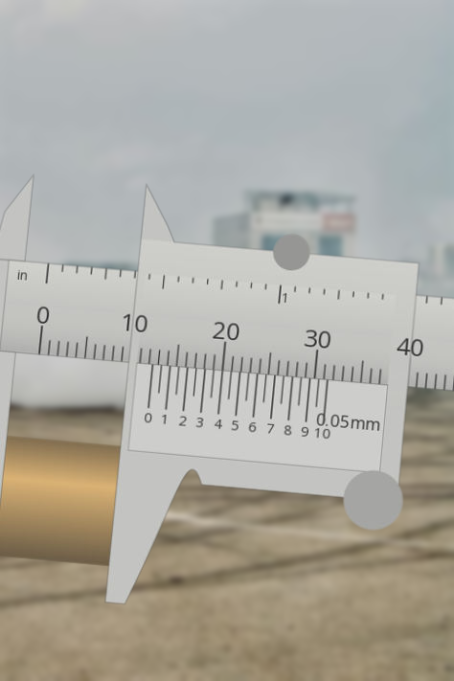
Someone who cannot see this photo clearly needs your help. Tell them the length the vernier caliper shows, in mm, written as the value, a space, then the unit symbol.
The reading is 12.4 mm
